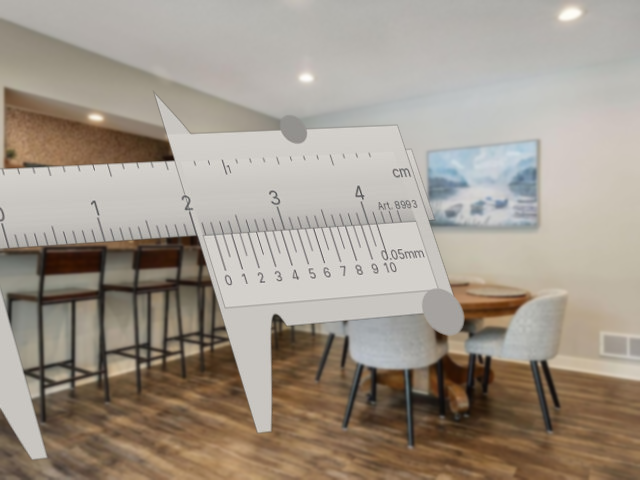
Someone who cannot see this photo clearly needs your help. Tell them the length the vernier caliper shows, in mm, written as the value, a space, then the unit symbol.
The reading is 22.0 mm
